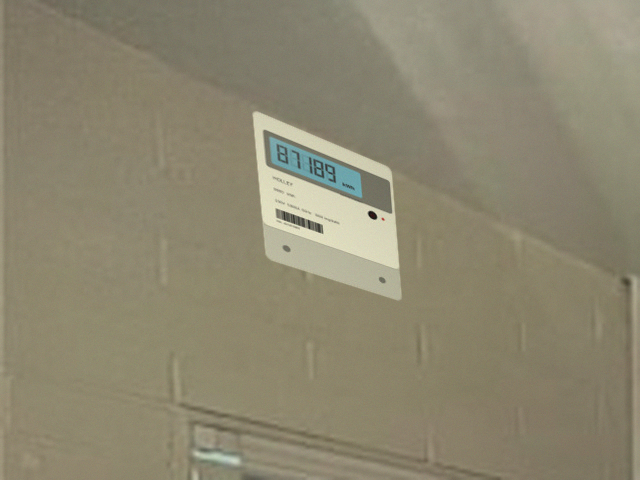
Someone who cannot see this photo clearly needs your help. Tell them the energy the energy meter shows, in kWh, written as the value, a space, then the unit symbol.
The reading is 87189 kWh
